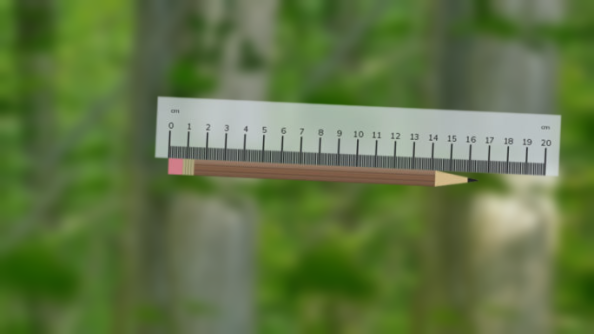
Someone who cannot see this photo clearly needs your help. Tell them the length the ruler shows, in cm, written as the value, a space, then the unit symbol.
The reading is 16.5 cm
